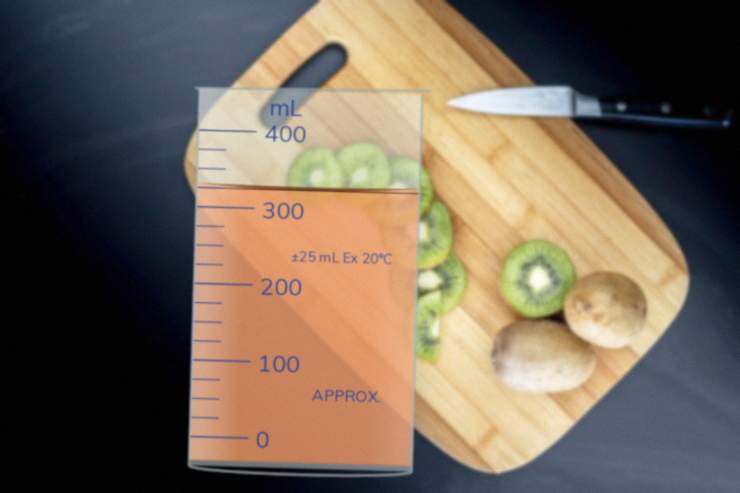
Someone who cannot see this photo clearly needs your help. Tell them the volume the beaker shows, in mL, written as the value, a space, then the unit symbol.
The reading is 325 mL
